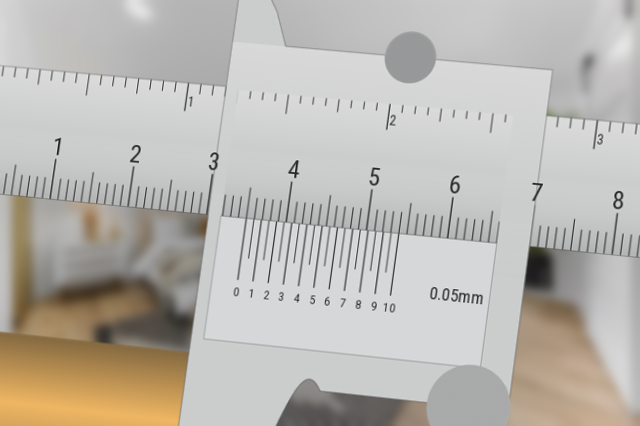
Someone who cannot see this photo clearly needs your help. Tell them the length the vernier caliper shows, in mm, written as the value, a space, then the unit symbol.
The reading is 35.0 mm
